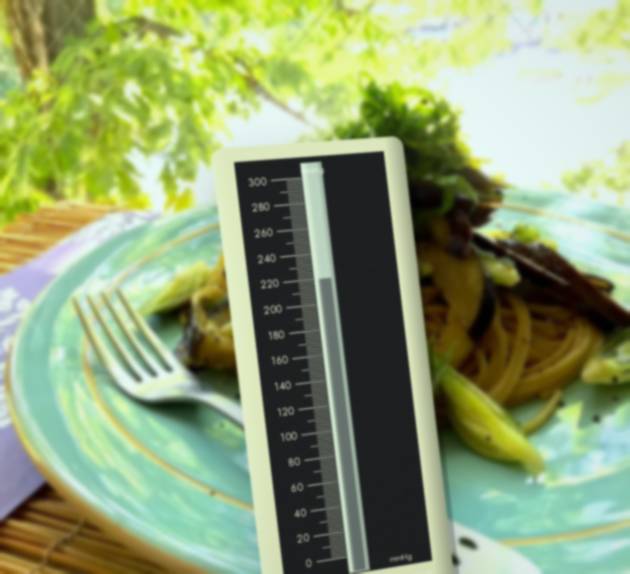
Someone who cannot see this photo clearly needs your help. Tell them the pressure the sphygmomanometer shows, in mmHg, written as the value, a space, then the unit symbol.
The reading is 220 mmHg
